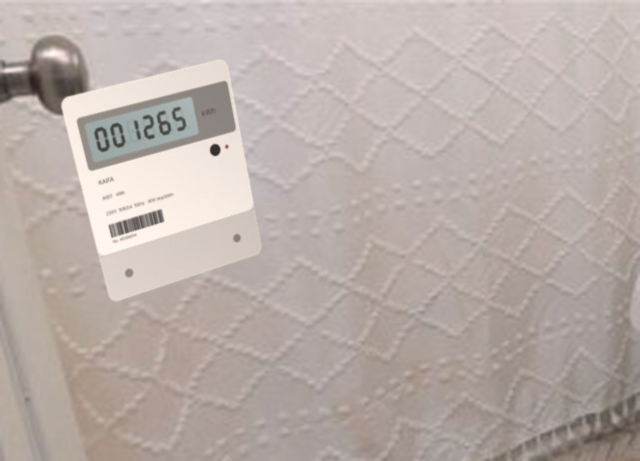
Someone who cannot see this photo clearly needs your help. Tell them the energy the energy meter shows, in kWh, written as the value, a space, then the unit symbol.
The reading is 1265 kWh
